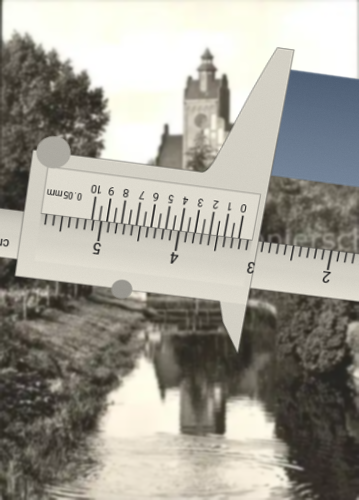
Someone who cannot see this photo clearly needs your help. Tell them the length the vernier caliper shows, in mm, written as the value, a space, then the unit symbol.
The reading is 32.2 mm
